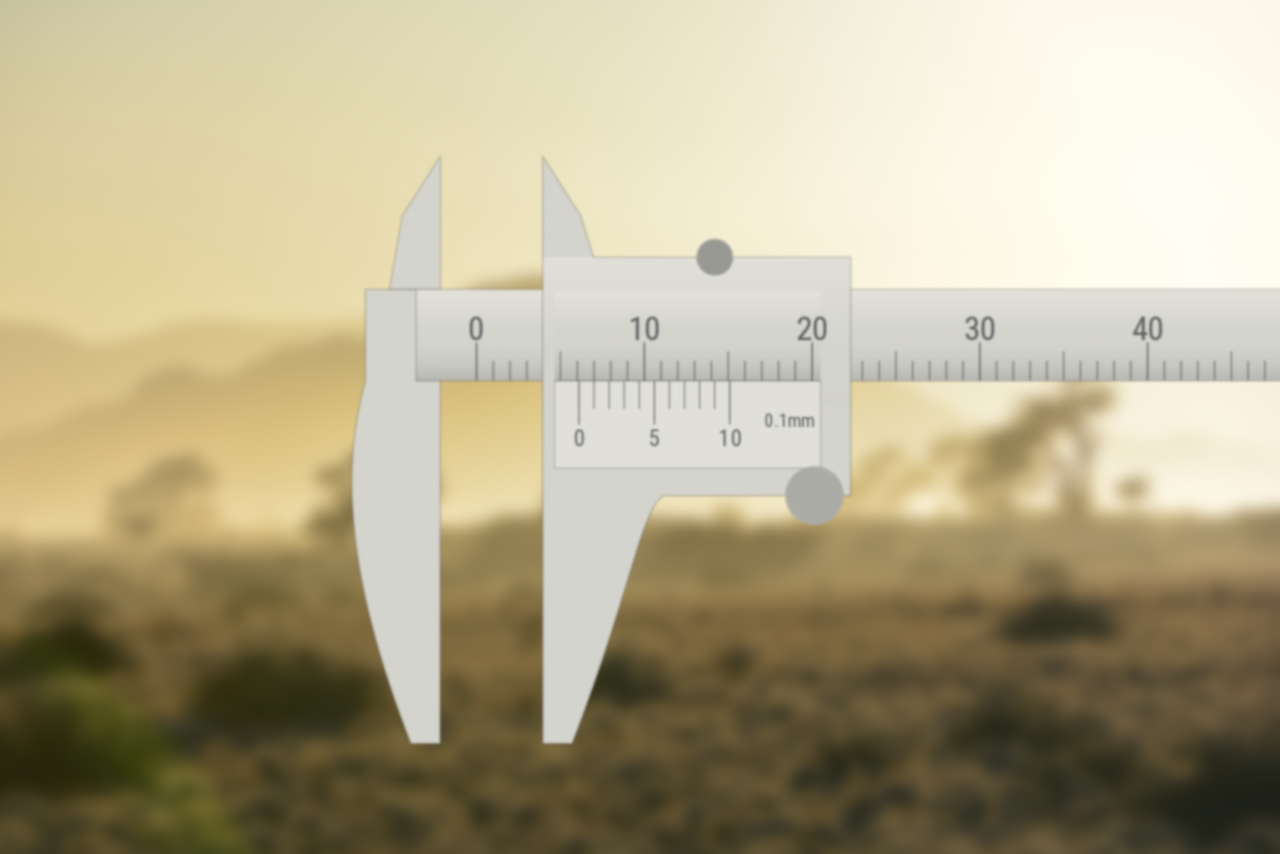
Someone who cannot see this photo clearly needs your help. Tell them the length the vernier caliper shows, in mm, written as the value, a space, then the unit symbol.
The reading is 6.1 mm
